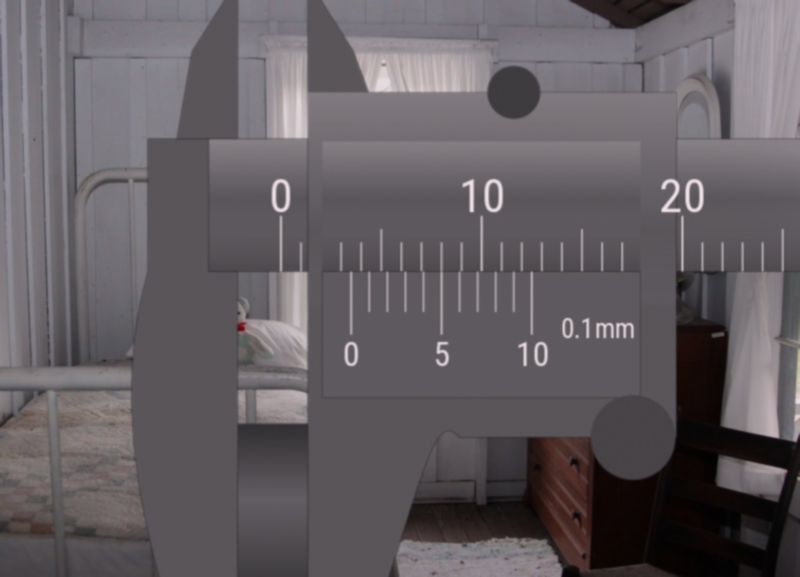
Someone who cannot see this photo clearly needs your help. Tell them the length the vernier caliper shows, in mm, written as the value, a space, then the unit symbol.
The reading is 3.5 mm
